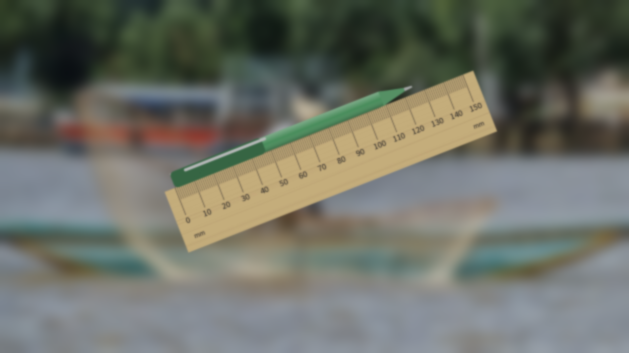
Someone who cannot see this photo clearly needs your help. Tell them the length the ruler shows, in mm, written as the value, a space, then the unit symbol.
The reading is 125 mm
